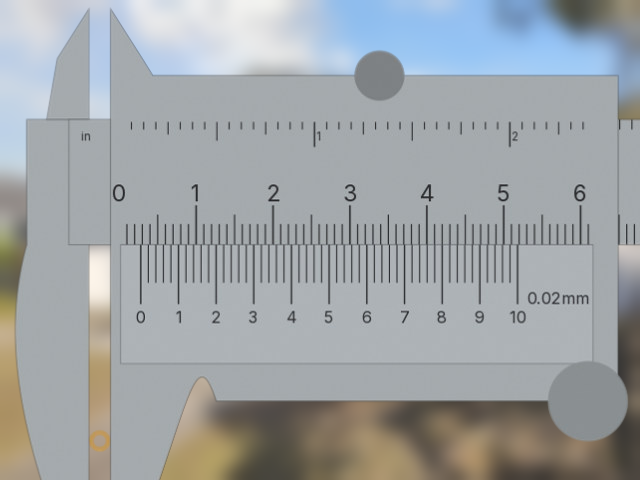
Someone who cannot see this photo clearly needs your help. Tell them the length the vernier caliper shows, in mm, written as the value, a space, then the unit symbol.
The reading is 2.8 mm
